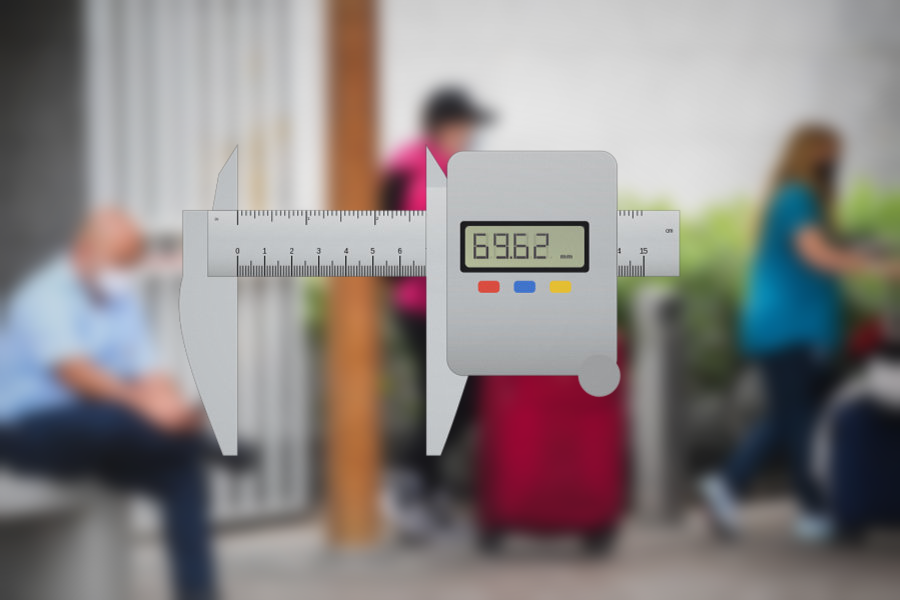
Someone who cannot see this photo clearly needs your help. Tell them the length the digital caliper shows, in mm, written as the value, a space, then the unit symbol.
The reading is 69.62 mm
